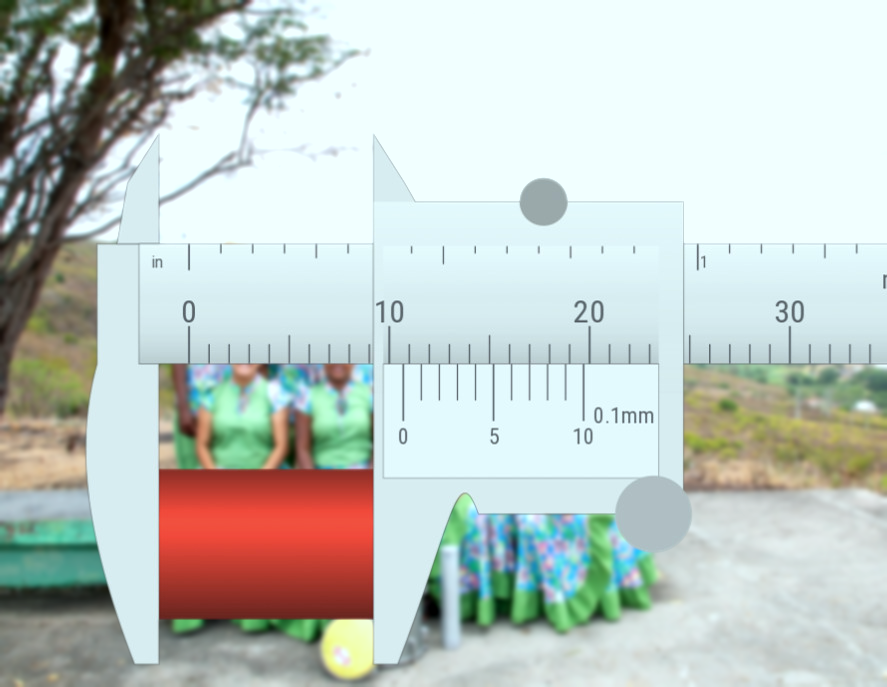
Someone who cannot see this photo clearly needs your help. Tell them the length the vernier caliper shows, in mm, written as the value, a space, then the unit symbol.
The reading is 10.7 mm
